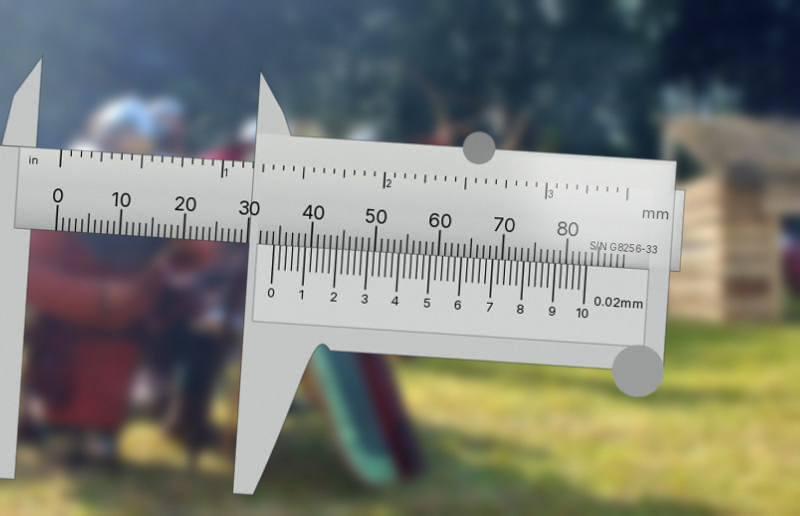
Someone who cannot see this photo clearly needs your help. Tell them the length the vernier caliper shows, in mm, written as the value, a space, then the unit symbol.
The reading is 34.2 mm
